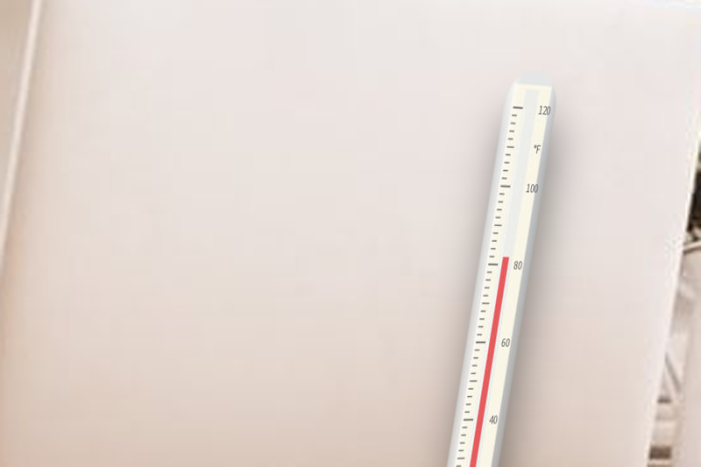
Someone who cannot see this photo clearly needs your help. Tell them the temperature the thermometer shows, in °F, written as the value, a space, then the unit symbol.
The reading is 82 °F
